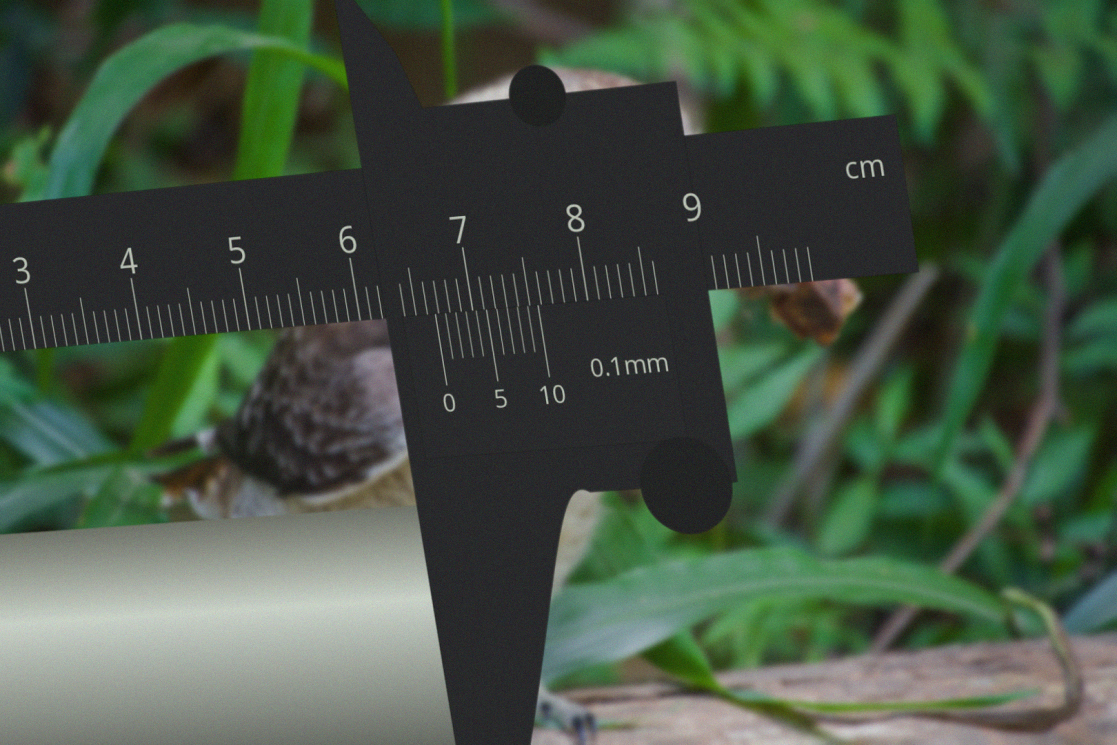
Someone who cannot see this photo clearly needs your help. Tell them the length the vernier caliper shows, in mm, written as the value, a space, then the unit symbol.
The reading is 66.7 mm
